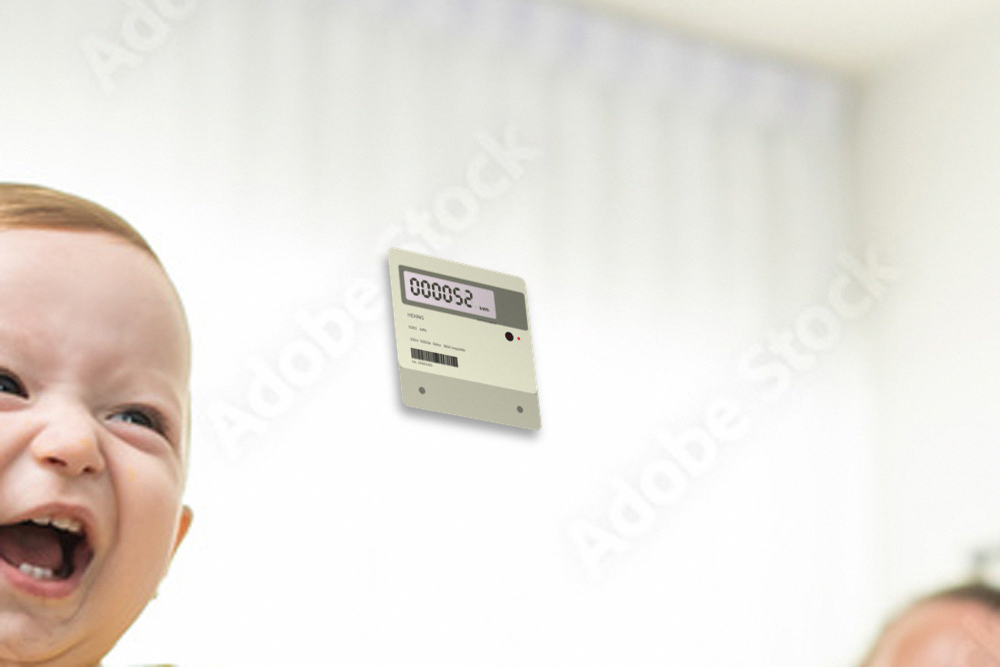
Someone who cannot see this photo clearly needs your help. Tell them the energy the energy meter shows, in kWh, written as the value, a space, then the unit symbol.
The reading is 52 kWh
